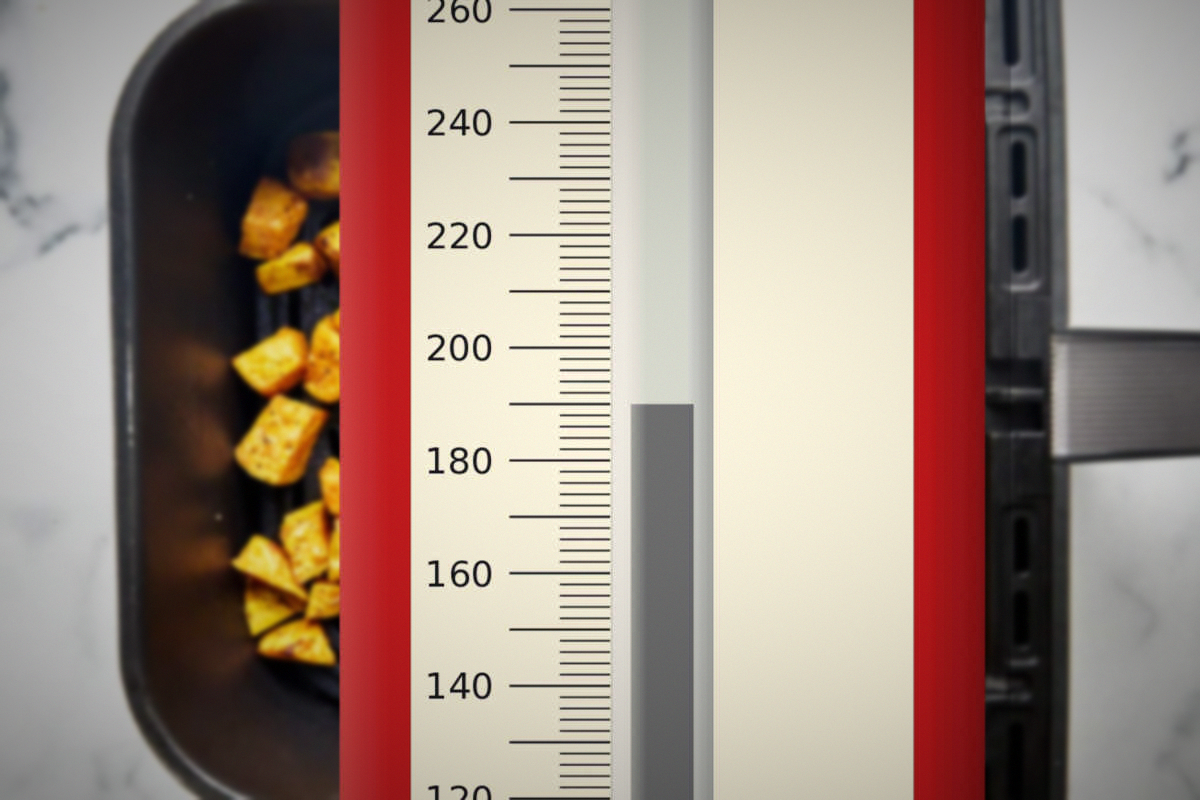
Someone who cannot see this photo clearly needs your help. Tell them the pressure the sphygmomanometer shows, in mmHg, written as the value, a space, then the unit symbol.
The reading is 190 mmHg
